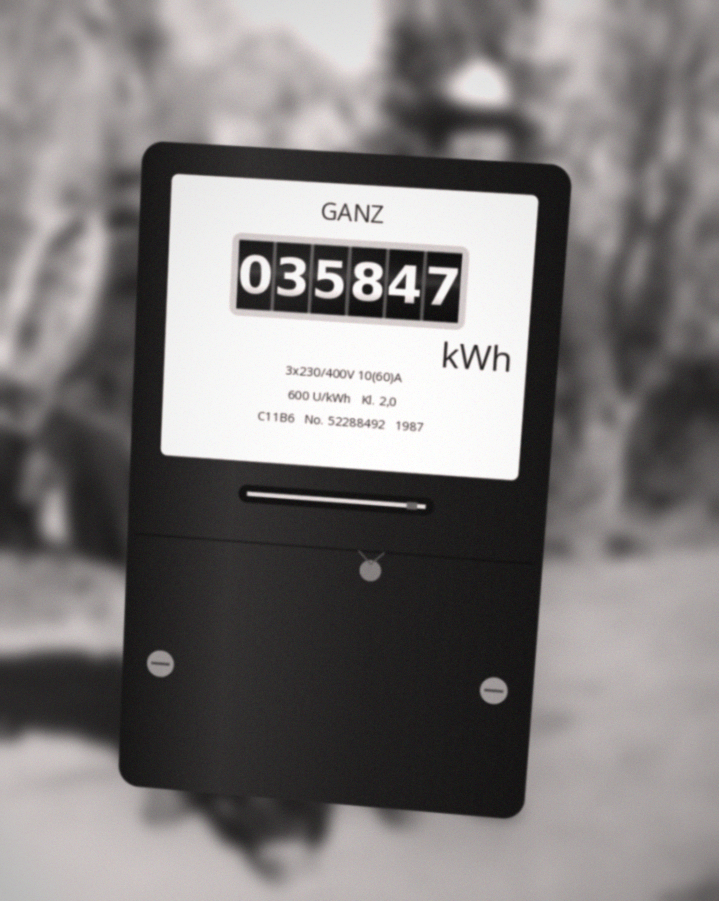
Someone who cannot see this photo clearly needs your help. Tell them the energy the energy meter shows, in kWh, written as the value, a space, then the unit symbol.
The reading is 35847 kWh
